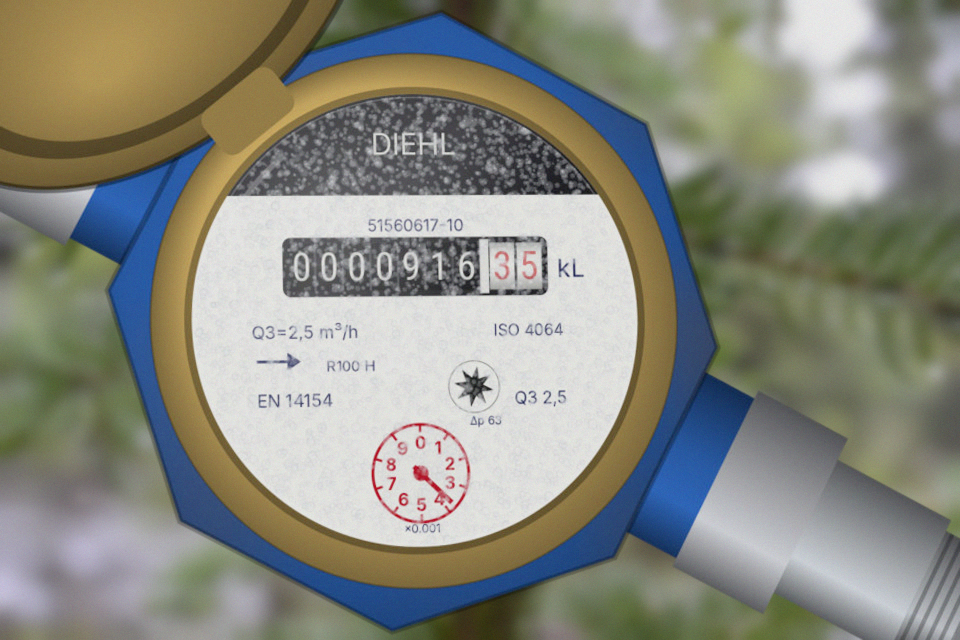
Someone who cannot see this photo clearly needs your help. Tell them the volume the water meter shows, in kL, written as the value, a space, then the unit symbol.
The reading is 916.353 kL
